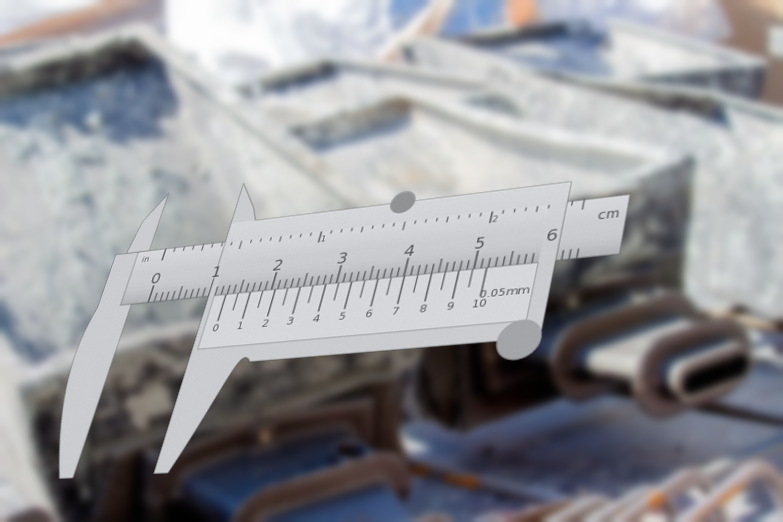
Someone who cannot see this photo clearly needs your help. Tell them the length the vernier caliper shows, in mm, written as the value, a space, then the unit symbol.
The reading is 12.8 mm
